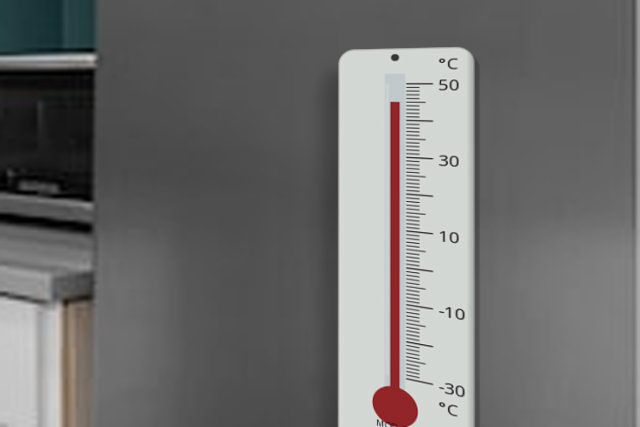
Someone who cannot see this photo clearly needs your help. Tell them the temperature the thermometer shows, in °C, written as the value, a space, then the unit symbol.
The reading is 45 °C
